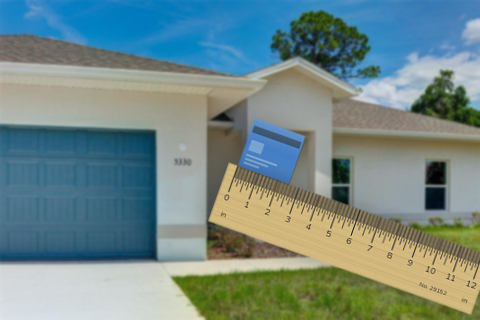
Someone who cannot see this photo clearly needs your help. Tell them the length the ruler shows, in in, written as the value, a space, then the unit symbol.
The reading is 2.5 in
